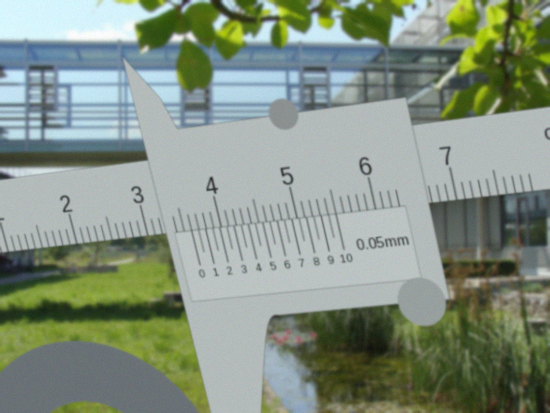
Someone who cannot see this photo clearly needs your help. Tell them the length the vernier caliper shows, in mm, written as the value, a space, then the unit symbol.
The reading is 36.0 mm
